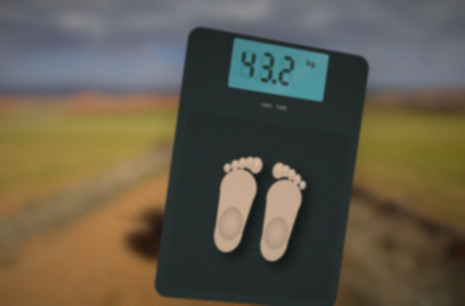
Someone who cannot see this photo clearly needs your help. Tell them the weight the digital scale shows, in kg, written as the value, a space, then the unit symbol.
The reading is 43.2 kg
